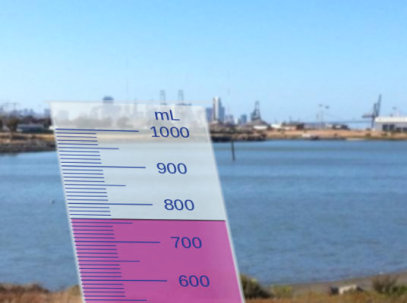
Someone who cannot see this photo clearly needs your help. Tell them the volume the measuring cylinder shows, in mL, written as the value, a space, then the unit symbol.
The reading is 760 mL
